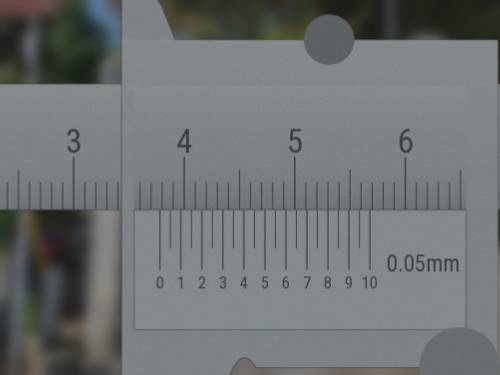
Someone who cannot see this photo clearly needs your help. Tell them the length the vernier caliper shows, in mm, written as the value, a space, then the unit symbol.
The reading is 37.8 mm
